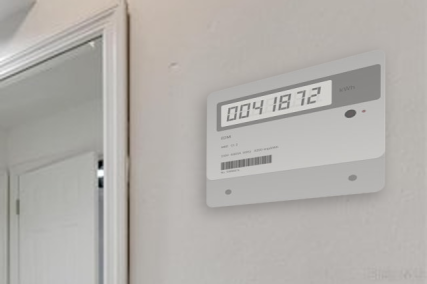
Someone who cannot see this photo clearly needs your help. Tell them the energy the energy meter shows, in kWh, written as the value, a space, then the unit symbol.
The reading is 41872 kWh
